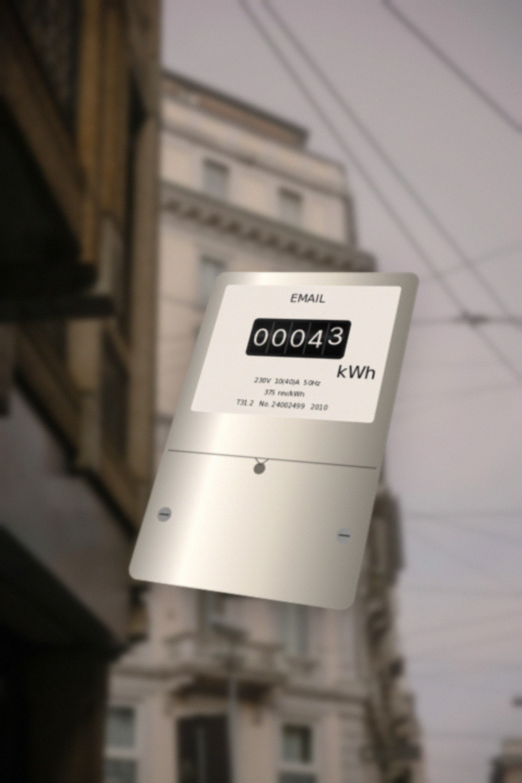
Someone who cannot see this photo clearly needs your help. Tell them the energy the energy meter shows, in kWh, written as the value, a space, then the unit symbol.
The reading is 43 kWh
